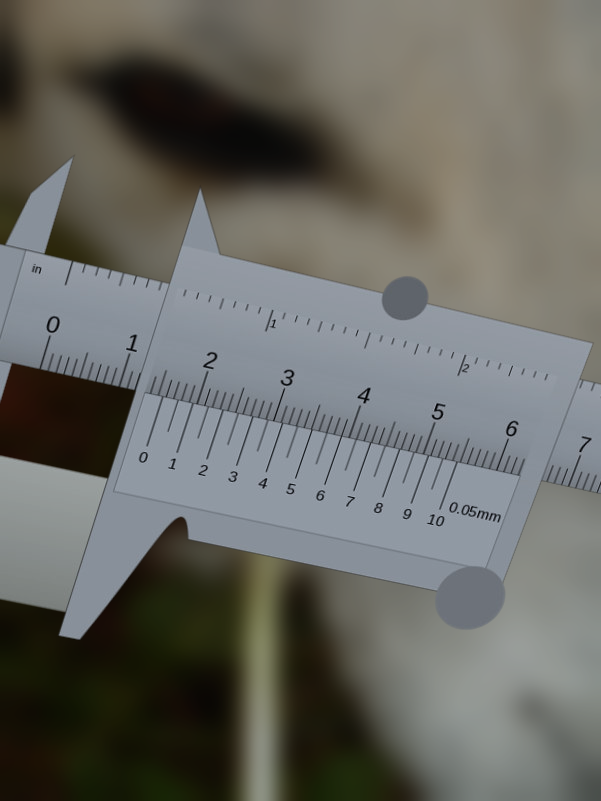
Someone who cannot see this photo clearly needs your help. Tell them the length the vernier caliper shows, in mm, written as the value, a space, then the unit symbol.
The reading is 15.6 mm
